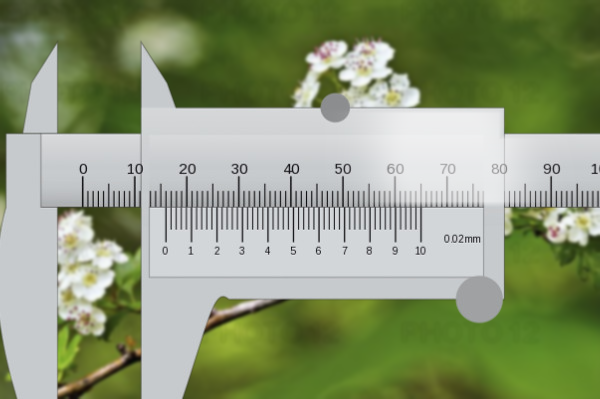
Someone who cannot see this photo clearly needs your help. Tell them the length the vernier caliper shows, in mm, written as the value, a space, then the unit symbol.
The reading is 16.0 mm
